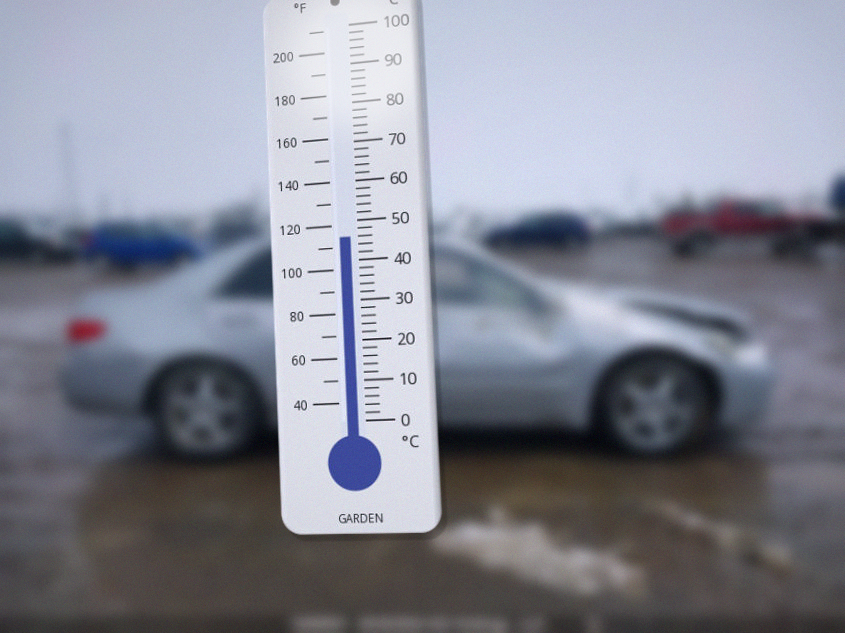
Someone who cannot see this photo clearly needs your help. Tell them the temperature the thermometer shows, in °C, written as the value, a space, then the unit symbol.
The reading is 46 °C
